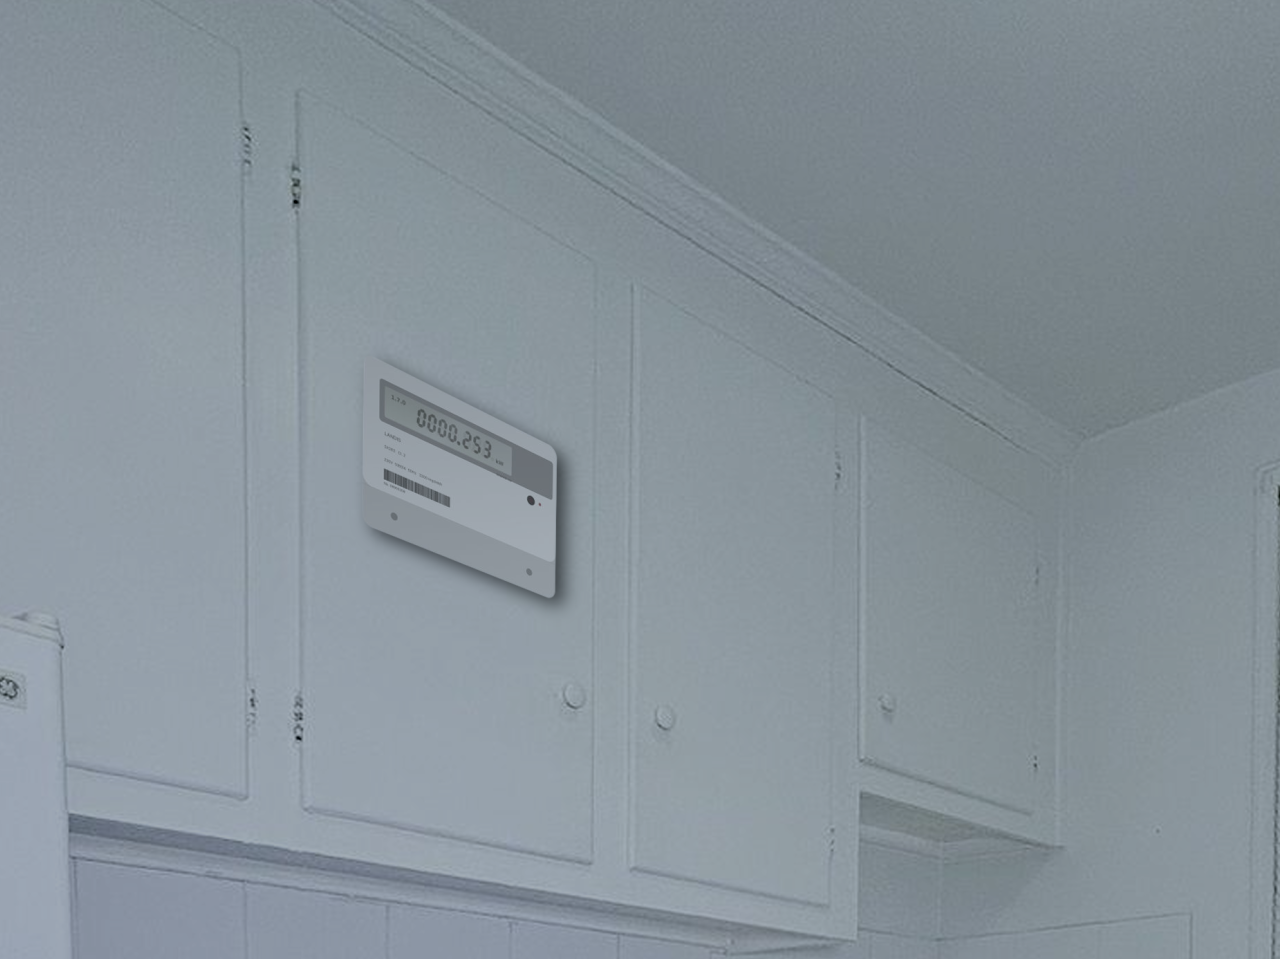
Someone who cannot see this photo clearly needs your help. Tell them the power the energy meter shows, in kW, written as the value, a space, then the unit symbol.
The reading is 0.253 kW
